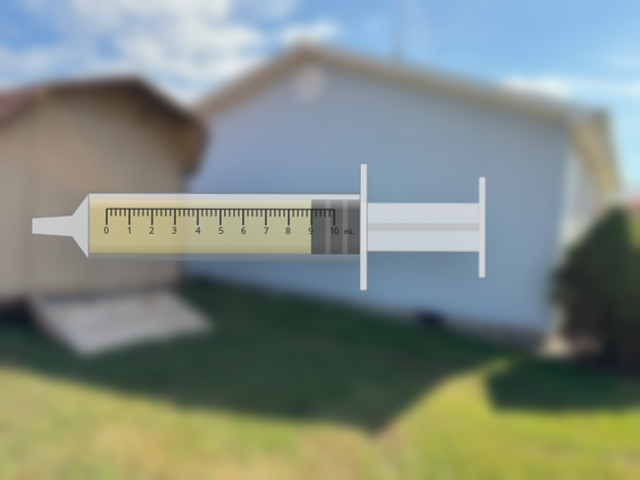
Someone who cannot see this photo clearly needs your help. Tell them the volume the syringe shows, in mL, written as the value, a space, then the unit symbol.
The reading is 9 mL
